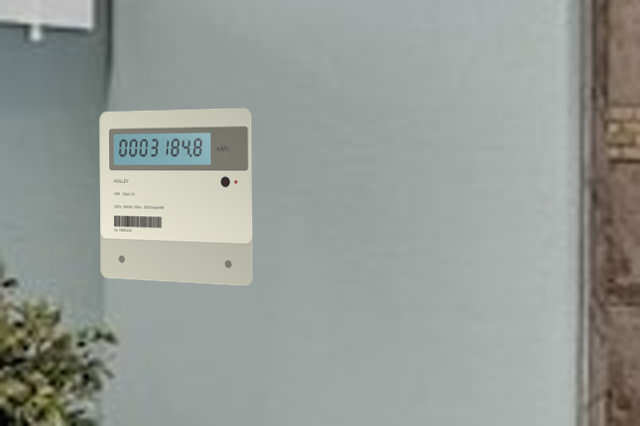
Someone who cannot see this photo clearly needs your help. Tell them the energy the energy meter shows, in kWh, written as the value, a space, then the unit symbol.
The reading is 3184.8 kWh
